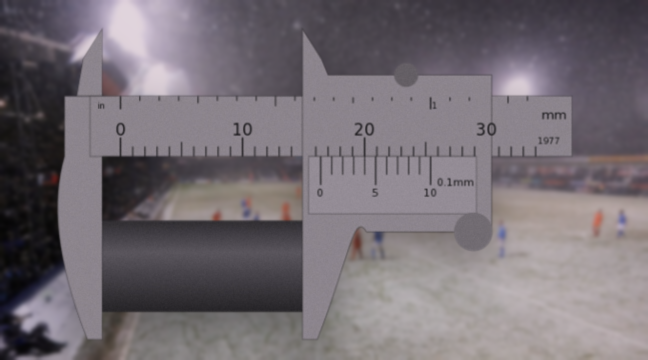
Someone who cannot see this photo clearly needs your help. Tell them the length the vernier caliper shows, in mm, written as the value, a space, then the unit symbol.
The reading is 16.4 mm
